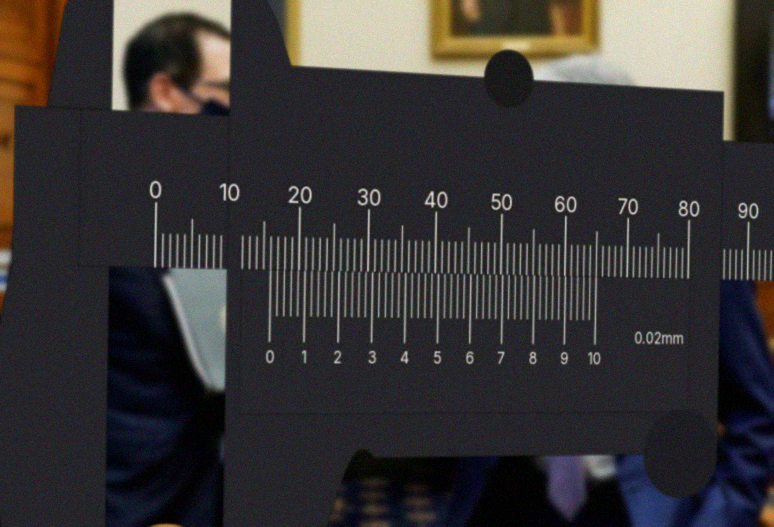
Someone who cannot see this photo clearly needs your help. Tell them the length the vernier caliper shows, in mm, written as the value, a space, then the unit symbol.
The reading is 16.0 mm
